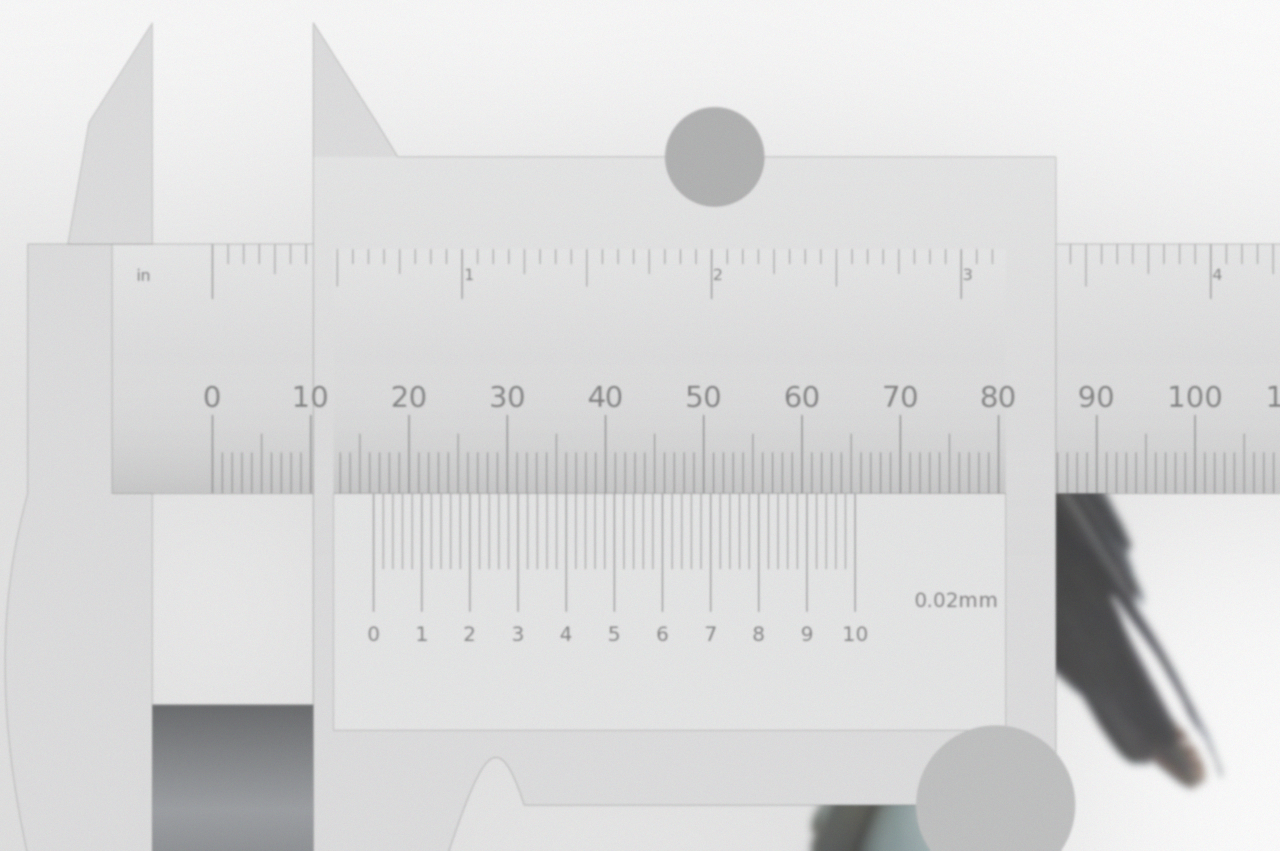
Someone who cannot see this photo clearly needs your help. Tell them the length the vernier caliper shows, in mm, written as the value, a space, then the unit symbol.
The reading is 16.4 mm
